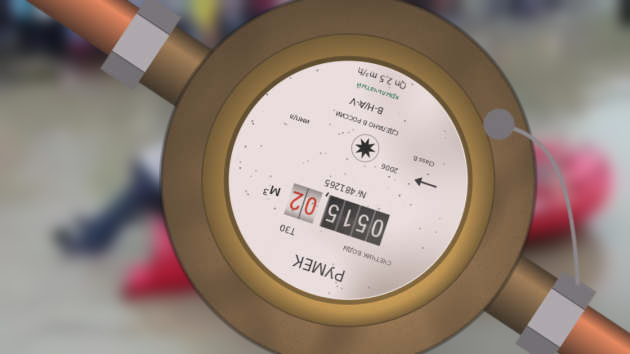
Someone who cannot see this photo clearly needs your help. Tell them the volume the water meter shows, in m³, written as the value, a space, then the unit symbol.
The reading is 515.02 m³
